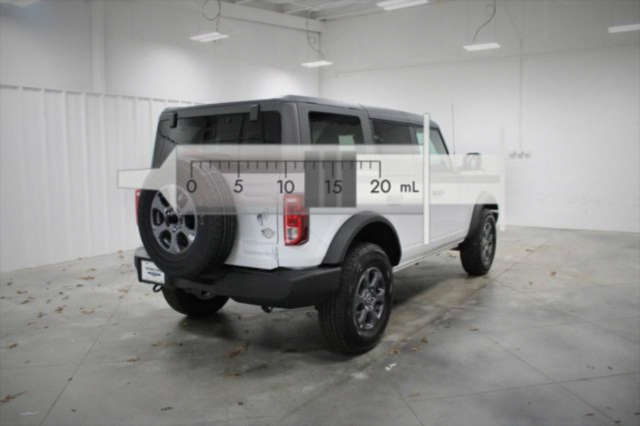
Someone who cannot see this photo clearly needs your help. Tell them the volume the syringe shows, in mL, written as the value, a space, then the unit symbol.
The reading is 12 mL
